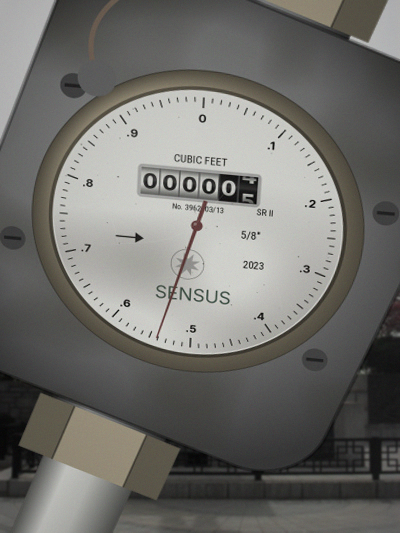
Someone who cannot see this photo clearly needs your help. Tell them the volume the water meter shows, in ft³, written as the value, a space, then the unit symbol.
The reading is 4.54 ft³
